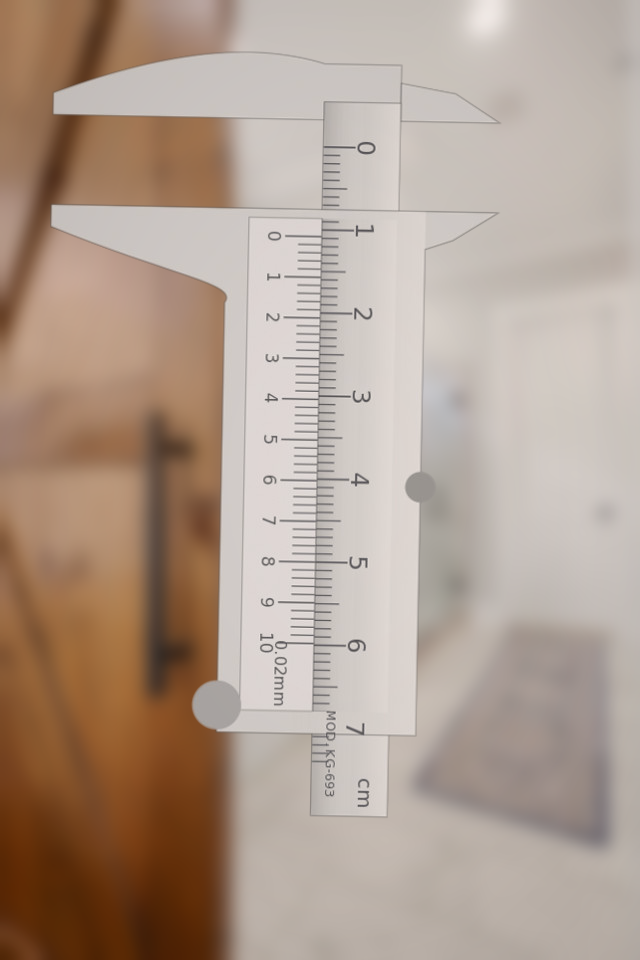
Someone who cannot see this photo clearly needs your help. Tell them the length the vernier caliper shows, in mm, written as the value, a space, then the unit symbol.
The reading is 10.8 mm
